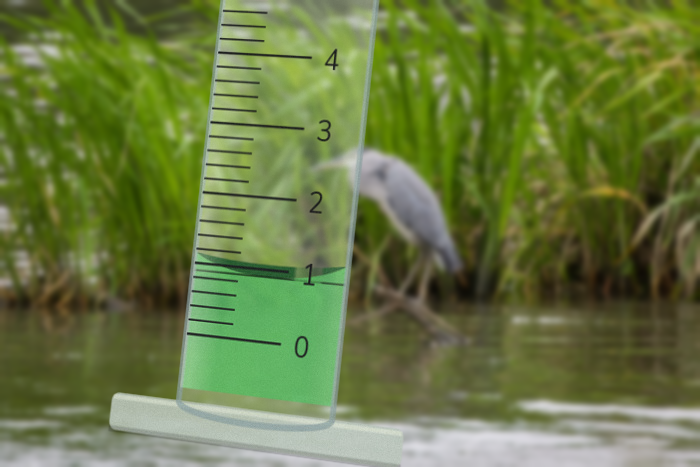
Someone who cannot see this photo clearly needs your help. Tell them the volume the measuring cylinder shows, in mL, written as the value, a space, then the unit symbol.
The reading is 0.9 mL
